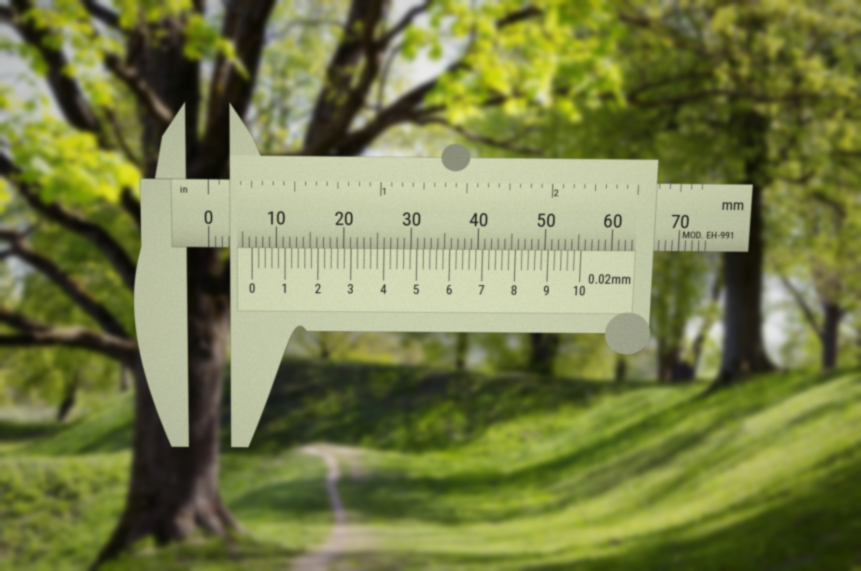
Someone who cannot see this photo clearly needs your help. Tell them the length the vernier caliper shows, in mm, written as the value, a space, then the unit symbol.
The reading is 6.4 mm
